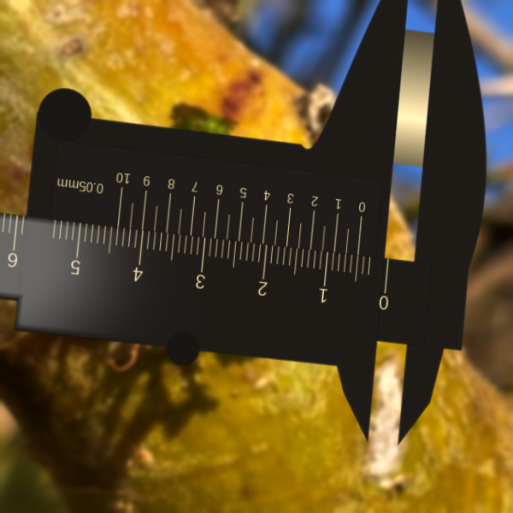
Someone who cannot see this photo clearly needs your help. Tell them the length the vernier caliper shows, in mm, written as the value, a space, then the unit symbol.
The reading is 5.0 mm
